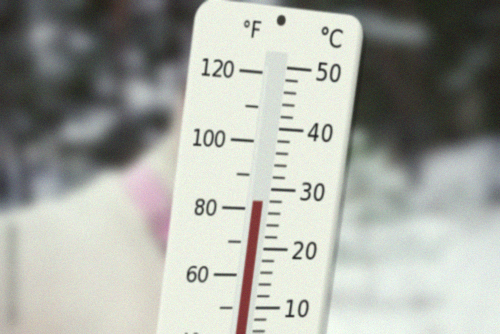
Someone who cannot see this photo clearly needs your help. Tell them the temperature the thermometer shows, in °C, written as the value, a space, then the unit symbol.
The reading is 28 °C
